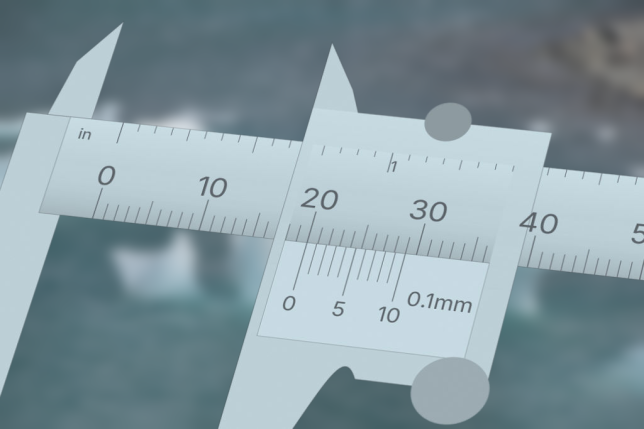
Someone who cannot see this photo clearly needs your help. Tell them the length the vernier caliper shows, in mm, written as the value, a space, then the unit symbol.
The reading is 20.0 mm
